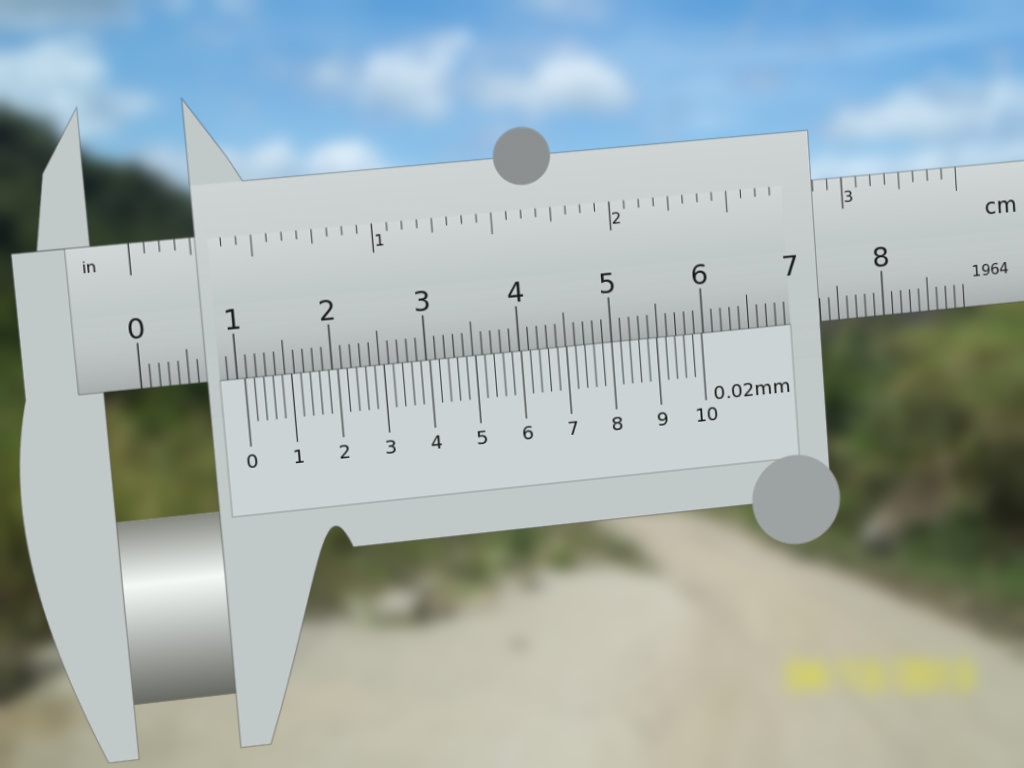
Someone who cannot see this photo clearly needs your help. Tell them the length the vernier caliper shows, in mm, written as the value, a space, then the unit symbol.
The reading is 10.8 mm
